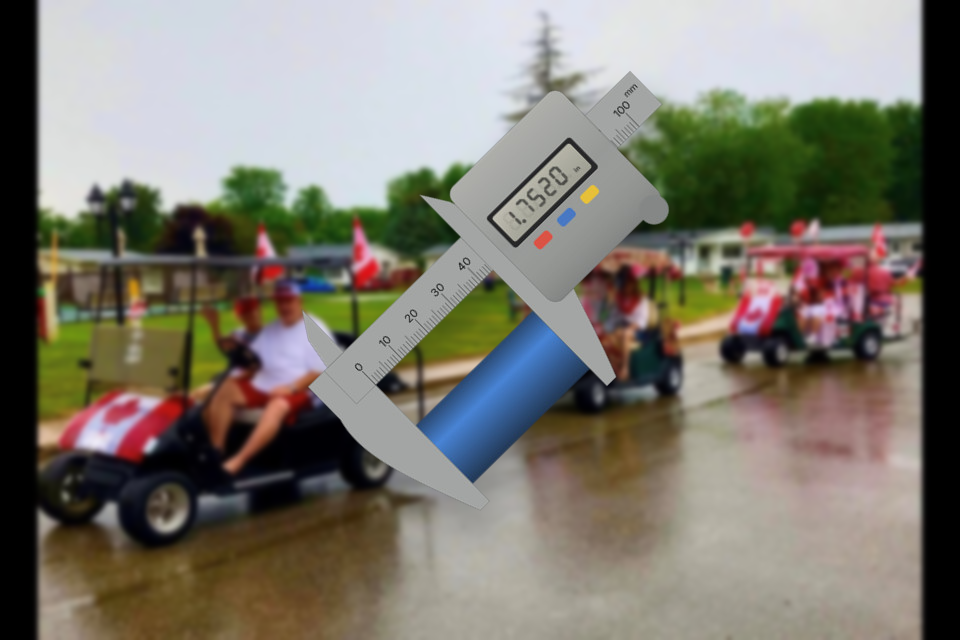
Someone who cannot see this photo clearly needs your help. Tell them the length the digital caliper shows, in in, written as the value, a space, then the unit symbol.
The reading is 1.7520 in
